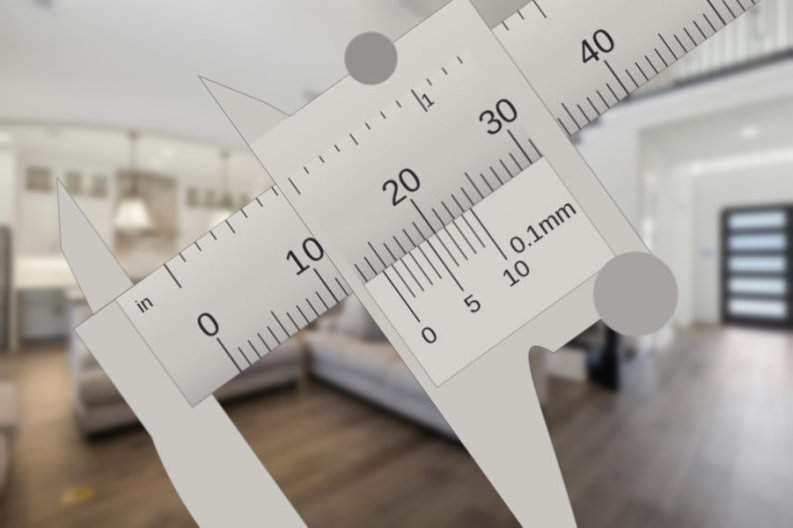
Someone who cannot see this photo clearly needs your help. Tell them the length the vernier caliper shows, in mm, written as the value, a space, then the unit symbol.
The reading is 14.6 mm
